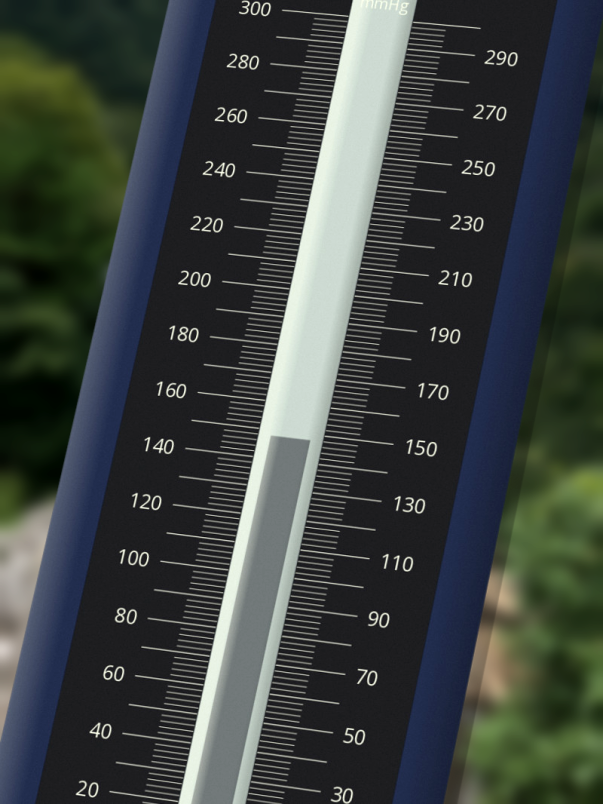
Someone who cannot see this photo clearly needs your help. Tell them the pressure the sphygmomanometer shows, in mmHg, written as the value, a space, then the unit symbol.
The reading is 148 mmHg
